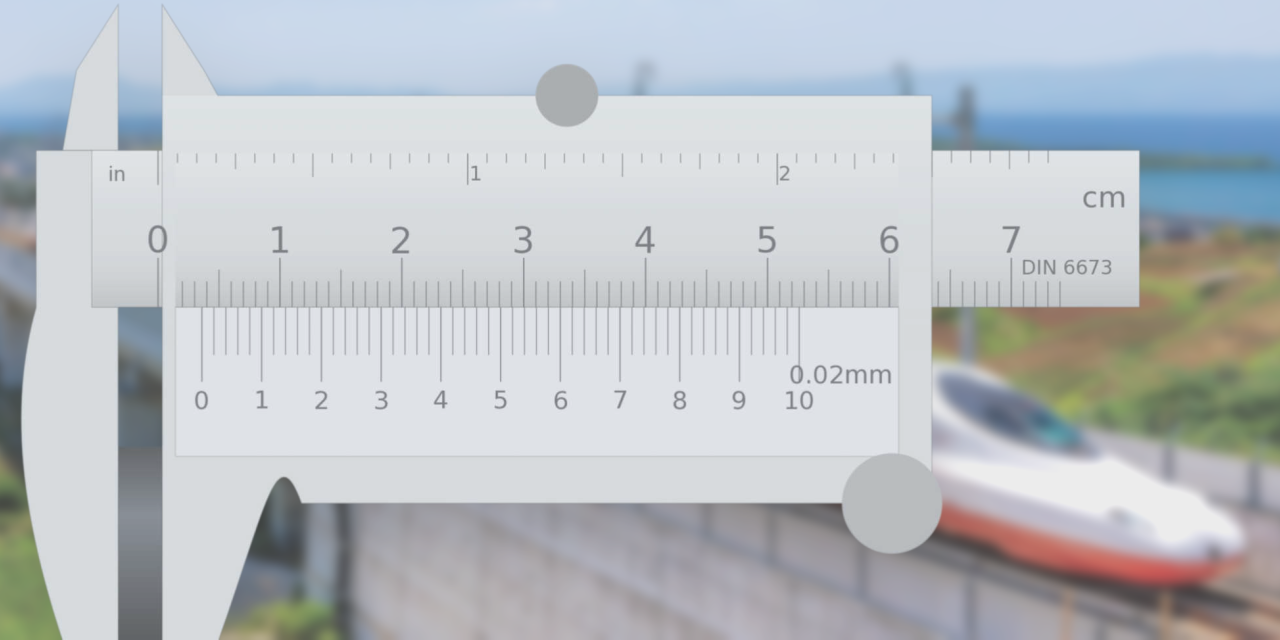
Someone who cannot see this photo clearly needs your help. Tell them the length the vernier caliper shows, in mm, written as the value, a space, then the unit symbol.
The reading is 3.6 mm
